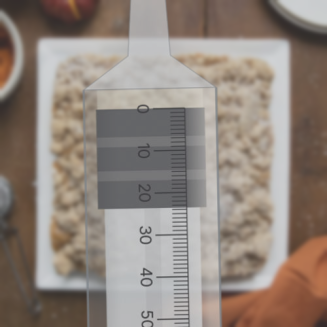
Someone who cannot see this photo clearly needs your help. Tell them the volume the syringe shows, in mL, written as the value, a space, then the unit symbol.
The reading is 0 mL
